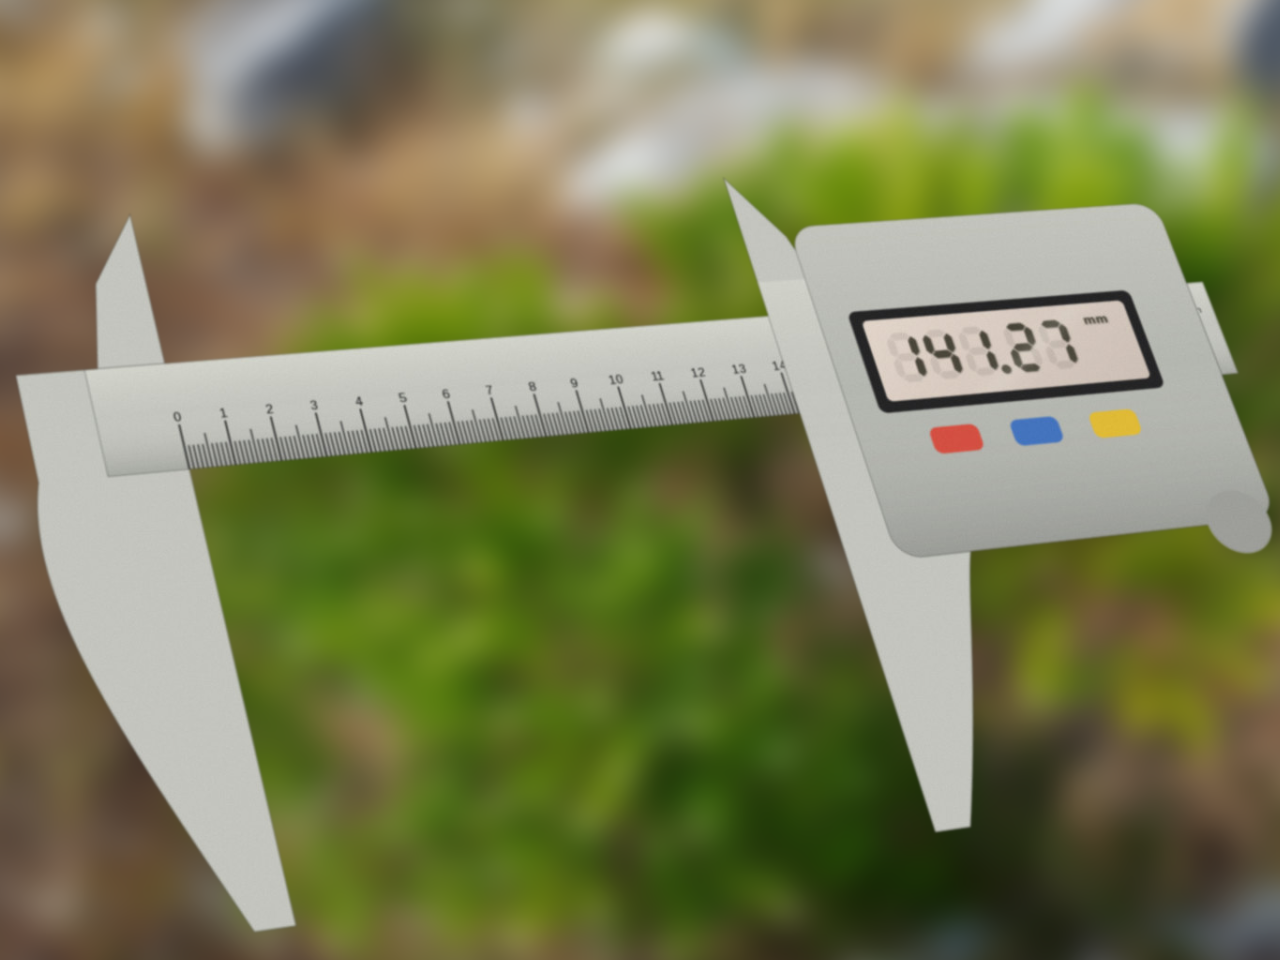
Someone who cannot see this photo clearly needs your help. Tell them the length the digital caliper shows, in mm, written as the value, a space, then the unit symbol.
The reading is 141.27 mm
